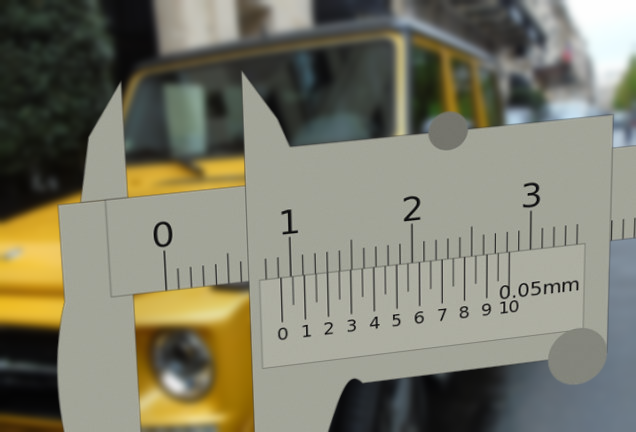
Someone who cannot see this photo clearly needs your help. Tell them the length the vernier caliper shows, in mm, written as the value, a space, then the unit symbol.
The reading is 9.2 mm
